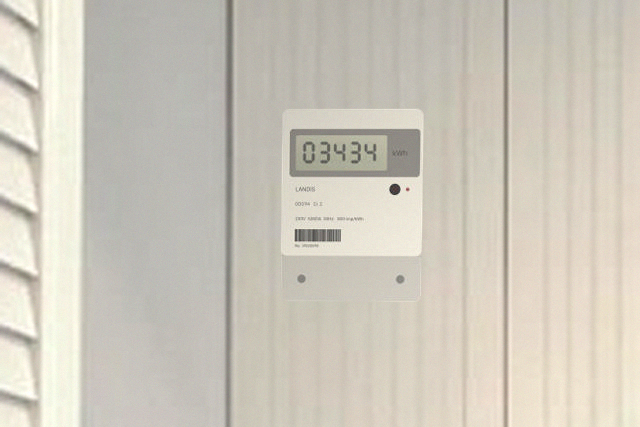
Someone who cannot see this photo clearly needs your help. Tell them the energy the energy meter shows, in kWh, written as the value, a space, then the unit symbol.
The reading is 3434 kWh
